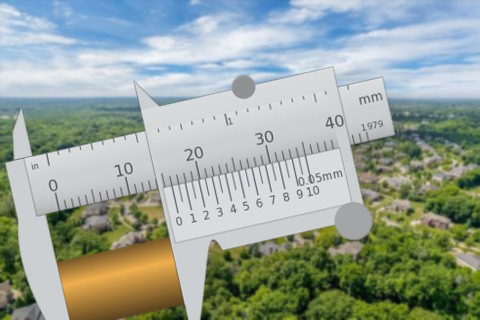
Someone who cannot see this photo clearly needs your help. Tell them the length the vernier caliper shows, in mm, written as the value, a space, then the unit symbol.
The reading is 16.0 mm
